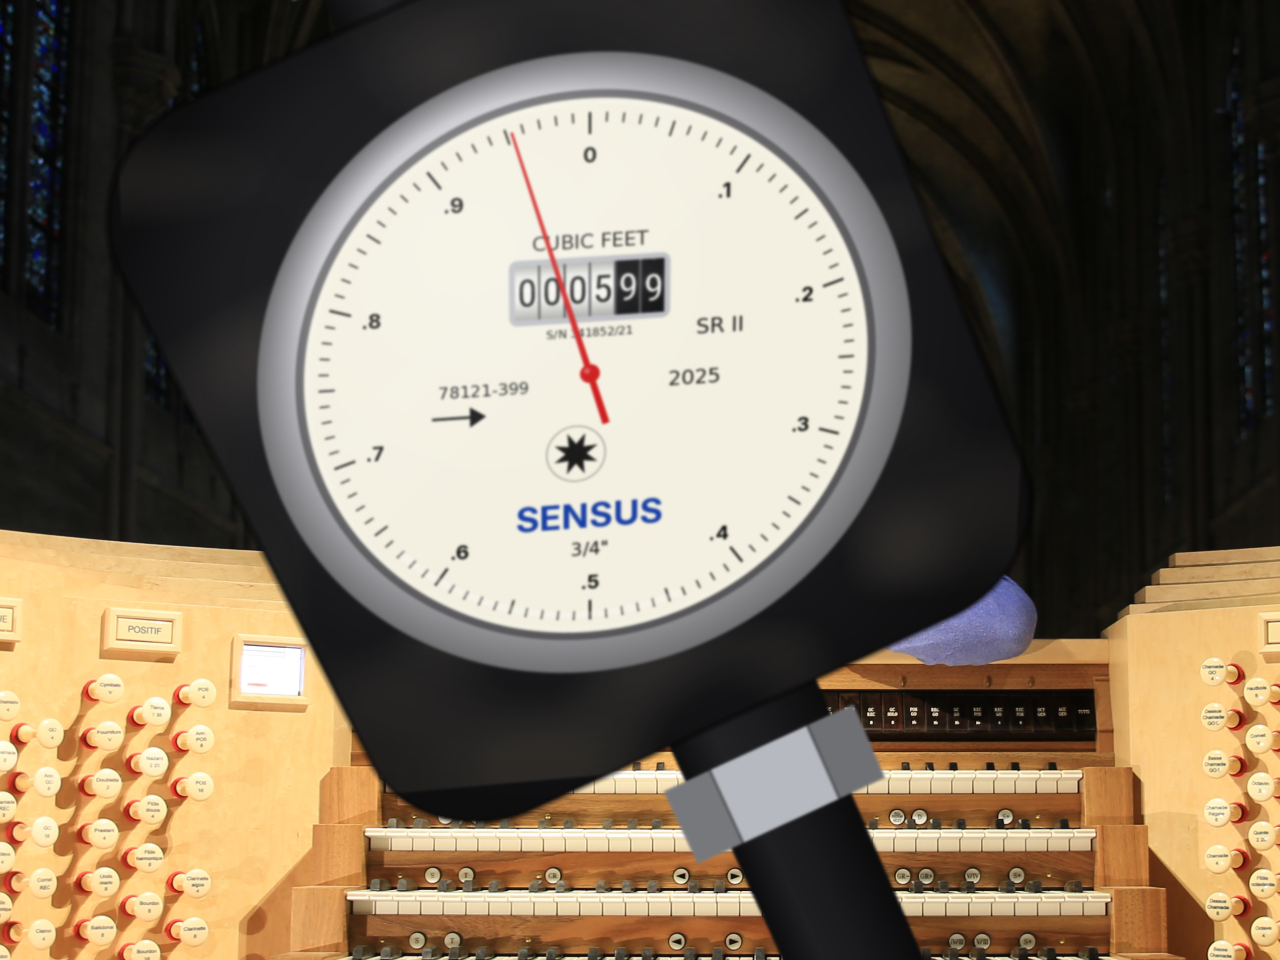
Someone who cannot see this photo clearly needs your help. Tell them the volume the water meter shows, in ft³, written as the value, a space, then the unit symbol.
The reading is 598.95 ft³
